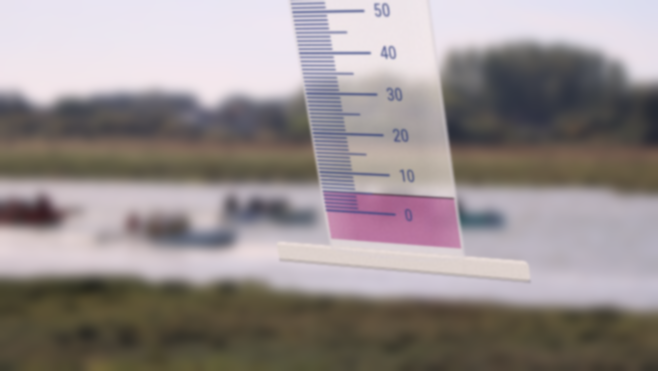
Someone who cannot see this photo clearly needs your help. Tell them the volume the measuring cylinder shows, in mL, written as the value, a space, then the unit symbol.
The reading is 5 mL
